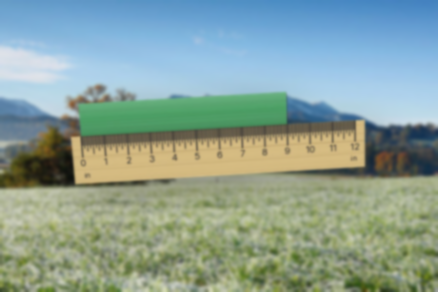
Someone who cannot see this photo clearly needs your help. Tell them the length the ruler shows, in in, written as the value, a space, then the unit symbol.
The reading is 9 in
